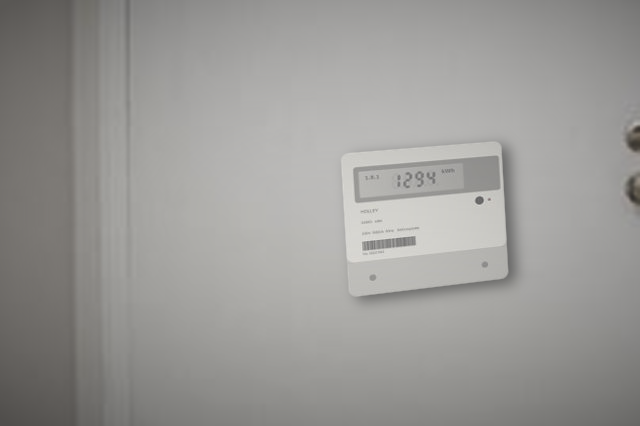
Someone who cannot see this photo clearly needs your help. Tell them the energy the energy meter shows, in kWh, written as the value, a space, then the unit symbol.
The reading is 1294 kWh
